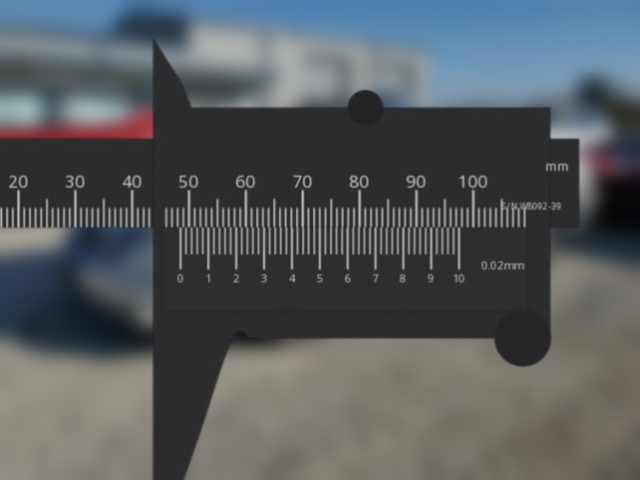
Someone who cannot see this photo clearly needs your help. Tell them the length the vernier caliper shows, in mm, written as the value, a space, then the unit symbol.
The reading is 48.5 mm
